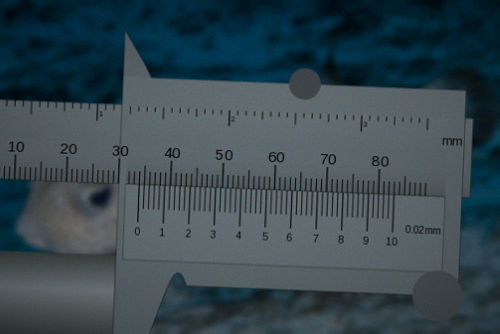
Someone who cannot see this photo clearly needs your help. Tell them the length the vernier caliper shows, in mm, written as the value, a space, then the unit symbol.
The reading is 34.0 mm
